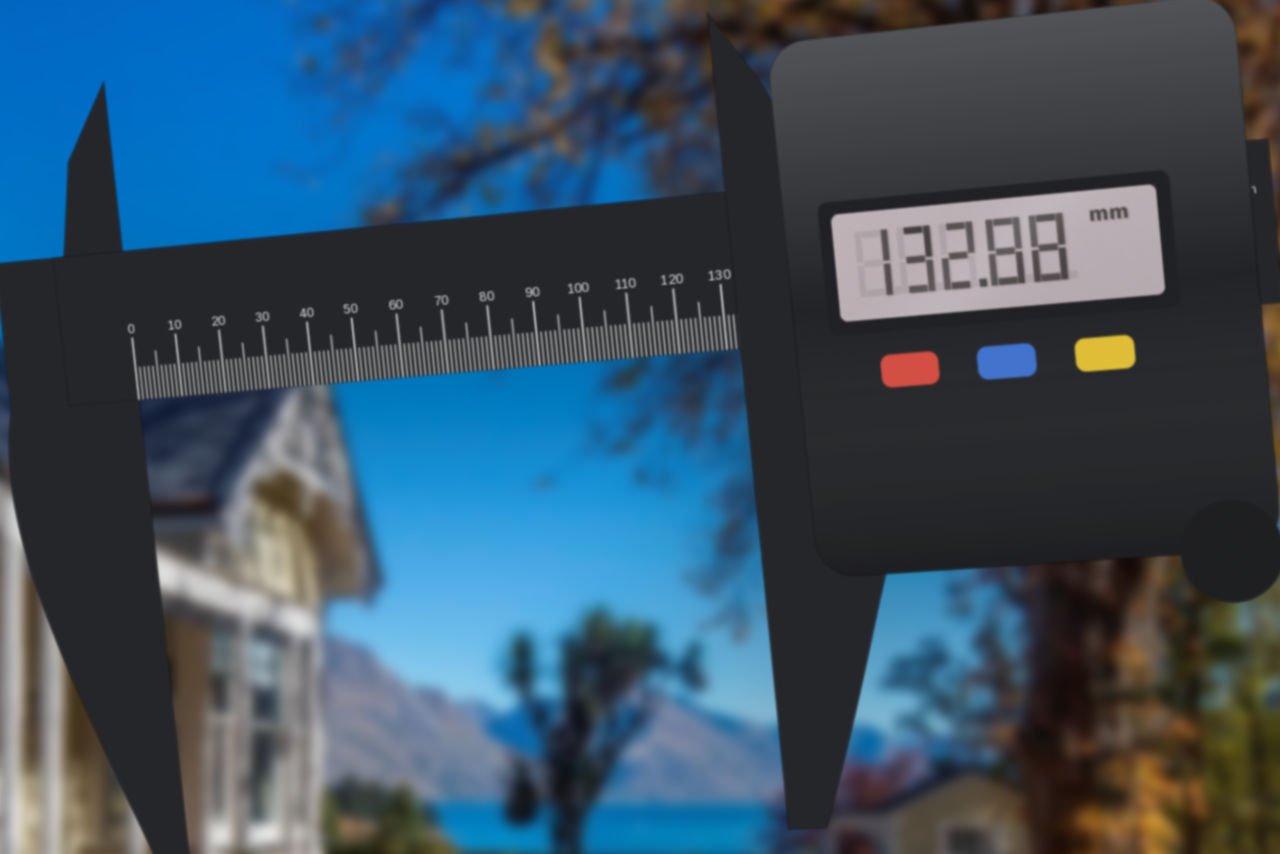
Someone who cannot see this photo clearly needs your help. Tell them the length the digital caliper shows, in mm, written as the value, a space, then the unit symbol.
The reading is 132.88 mm
